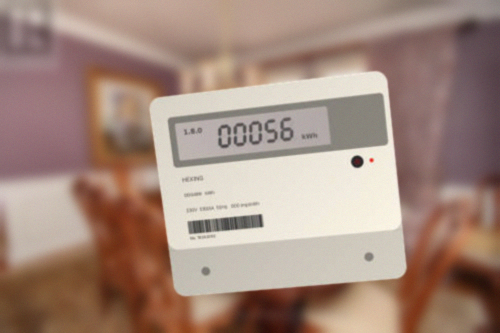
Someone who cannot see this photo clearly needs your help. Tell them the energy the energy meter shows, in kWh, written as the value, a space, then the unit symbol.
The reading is 56 kWh
